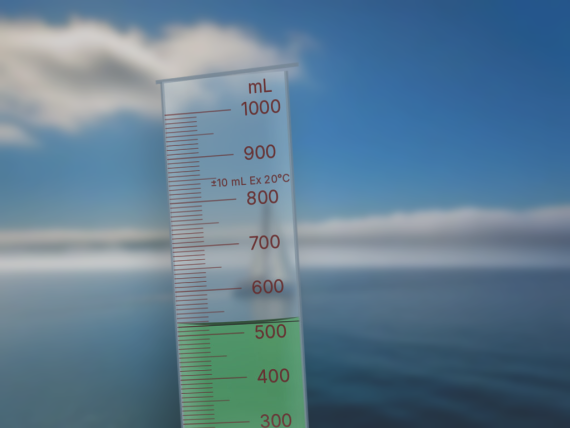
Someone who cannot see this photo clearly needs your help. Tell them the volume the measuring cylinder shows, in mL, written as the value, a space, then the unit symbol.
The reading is 520 mL
